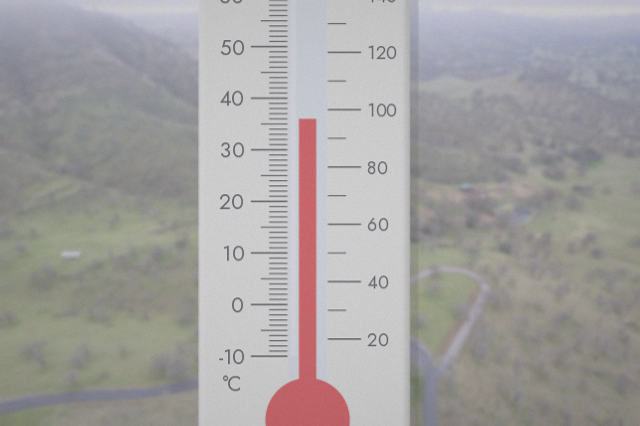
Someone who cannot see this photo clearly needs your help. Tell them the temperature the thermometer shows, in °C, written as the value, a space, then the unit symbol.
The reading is 36 °C
